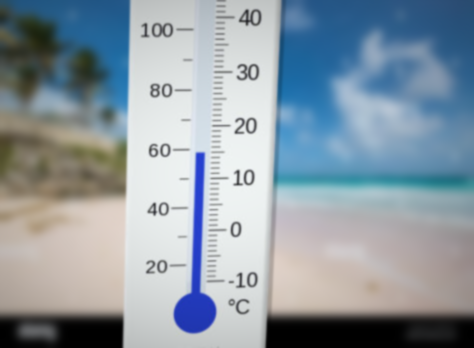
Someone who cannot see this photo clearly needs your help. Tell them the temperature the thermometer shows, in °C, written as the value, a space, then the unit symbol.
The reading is 15 °C
